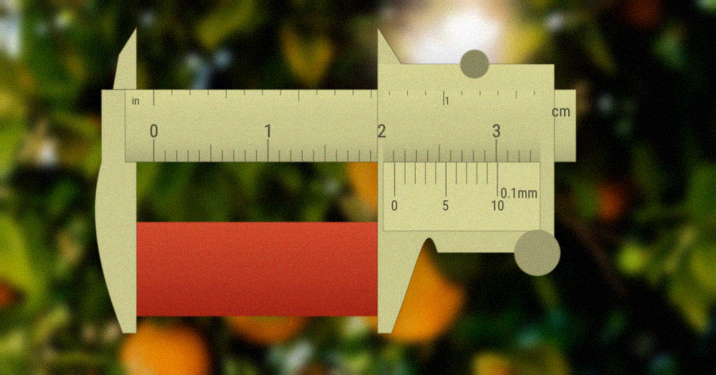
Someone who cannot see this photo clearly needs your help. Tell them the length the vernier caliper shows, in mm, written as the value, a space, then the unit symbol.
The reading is 21.1 mm
